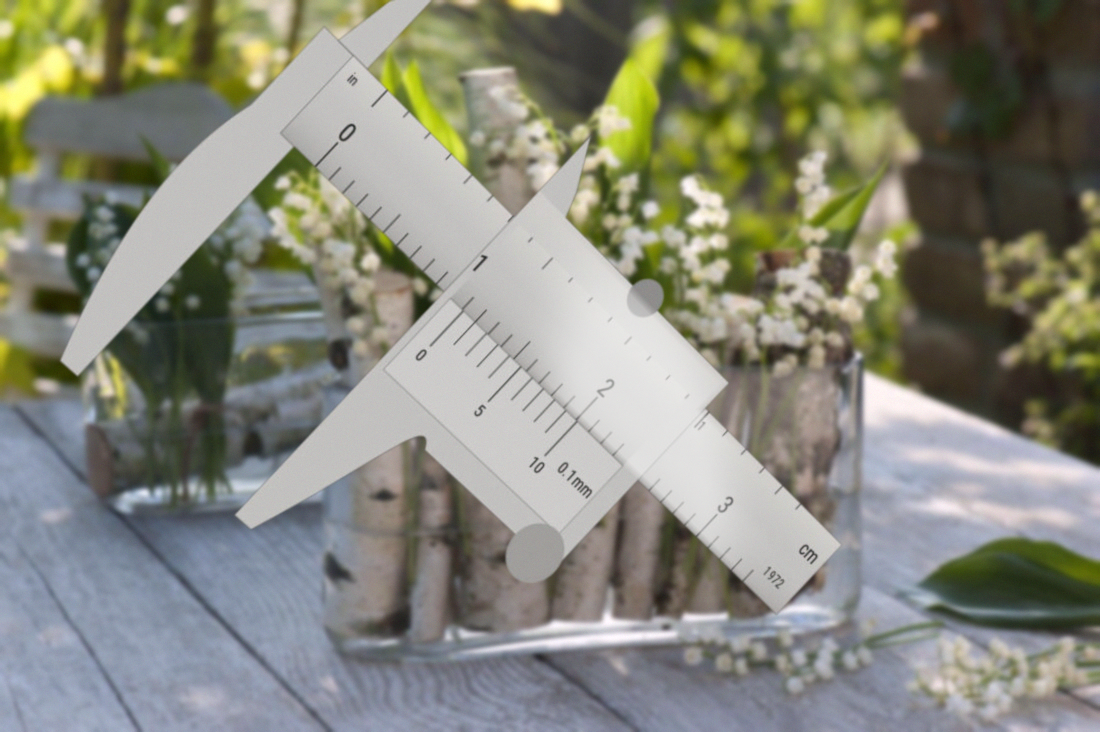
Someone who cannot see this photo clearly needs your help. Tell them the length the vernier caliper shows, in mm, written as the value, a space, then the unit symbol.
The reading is 11.1 mm
